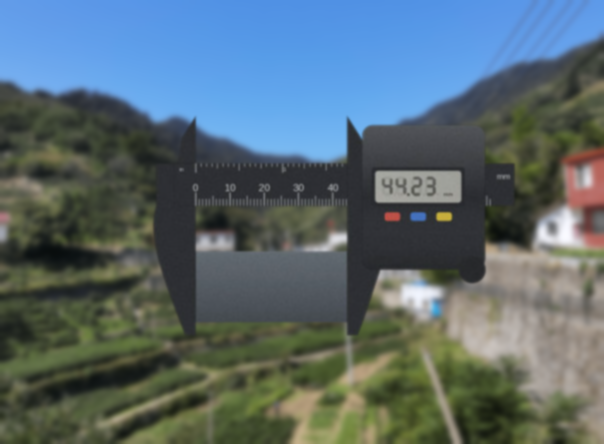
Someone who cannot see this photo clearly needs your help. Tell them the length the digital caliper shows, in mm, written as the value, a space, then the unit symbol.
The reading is 44.23 mm
